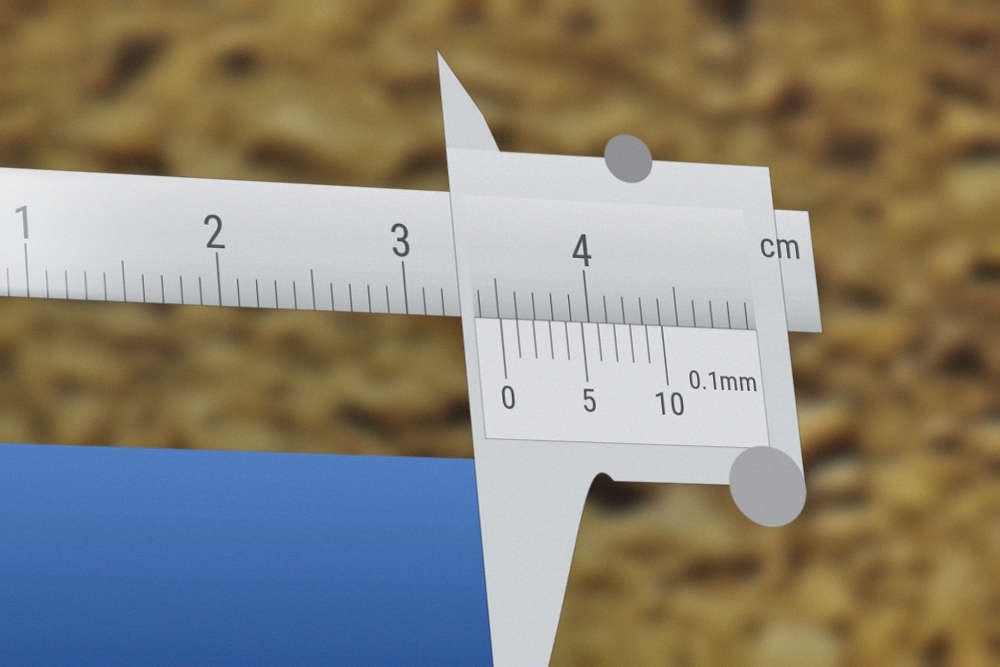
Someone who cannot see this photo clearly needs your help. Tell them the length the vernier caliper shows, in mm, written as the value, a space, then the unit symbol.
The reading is 35.1 mm
